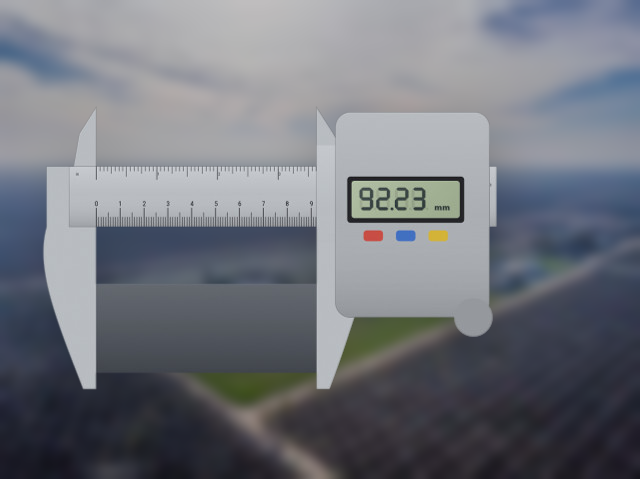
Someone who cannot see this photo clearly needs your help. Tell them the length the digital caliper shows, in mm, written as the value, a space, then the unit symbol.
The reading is 92.23 mm
